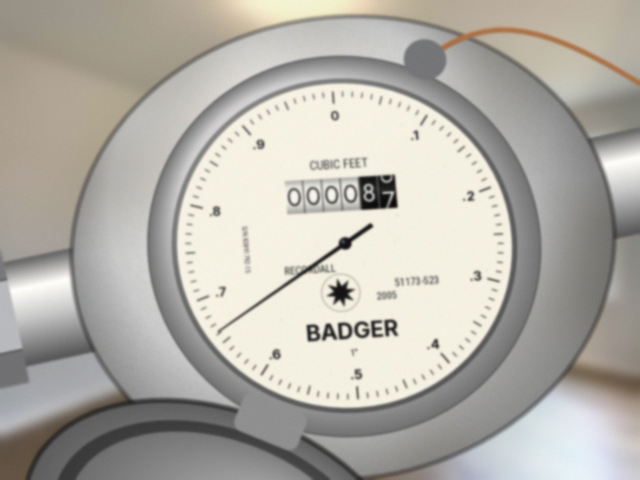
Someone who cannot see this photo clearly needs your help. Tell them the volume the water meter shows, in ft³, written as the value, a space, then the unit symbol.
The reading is 86.66 ft³
